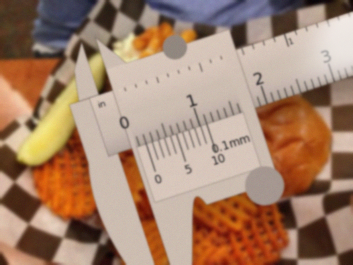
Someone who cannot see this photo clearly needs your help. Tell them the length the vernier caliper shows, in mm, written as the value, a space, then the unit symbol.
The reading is 2.0 mm
